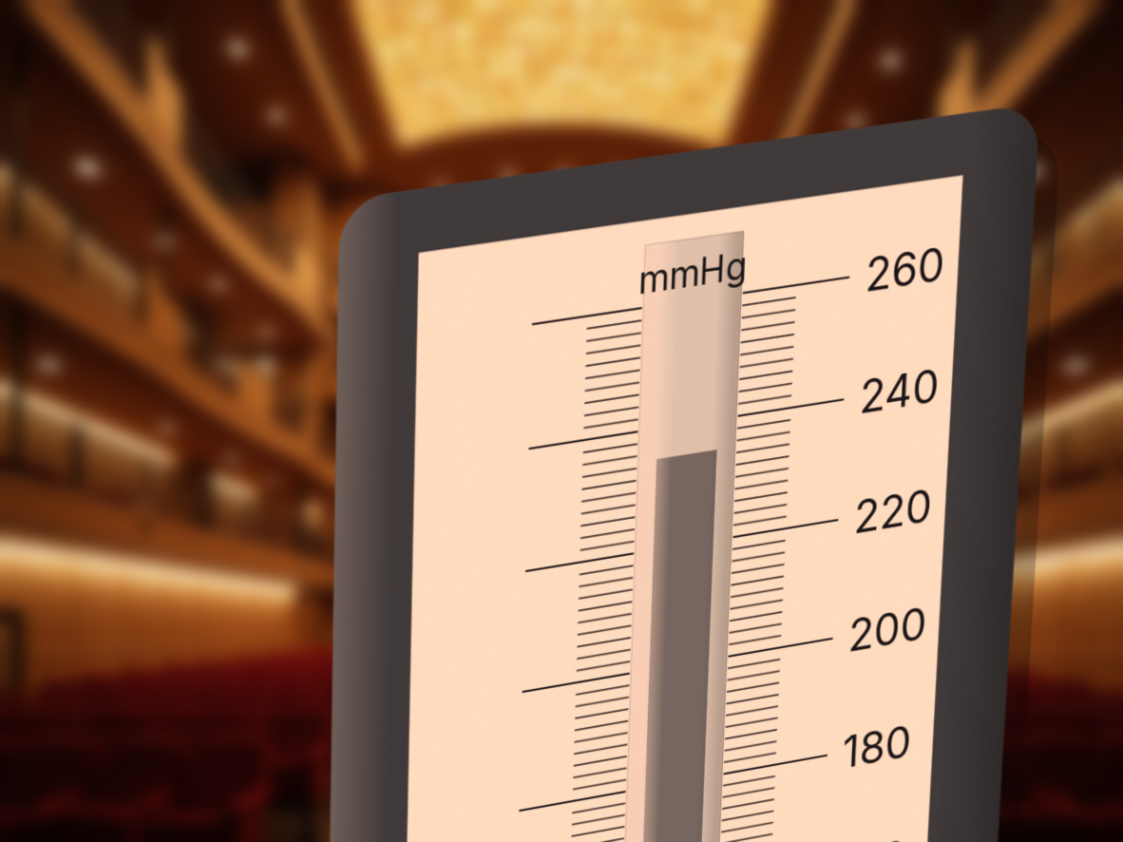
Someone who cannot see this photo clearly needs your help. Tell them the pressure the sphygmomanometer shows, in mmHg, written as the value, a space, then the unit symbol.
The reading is 235 mmHg
